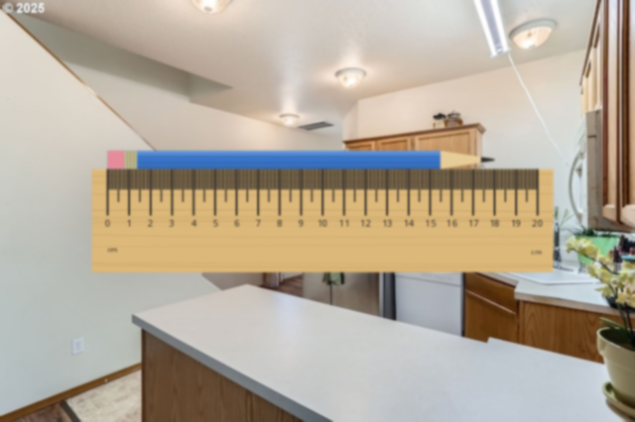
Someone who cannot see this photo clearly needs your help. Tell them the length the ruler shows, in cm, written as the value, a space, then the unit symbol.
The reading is 18 cm
